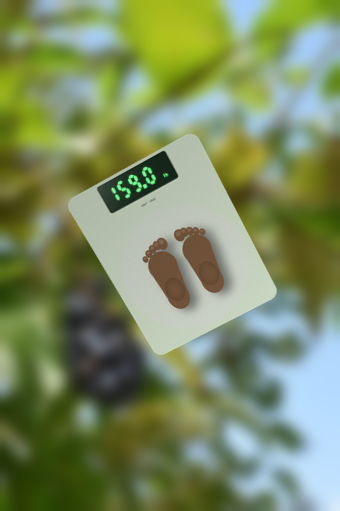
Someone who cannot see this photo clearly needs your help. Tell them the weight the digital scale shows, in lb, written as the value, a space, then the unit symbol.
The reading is 159.0 lb
